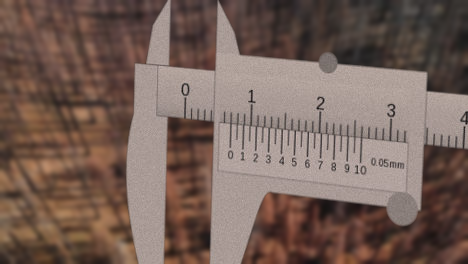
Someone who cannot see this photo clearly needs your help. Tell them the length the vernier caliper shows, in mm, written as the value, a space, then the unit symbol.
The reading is 7.0 mm
